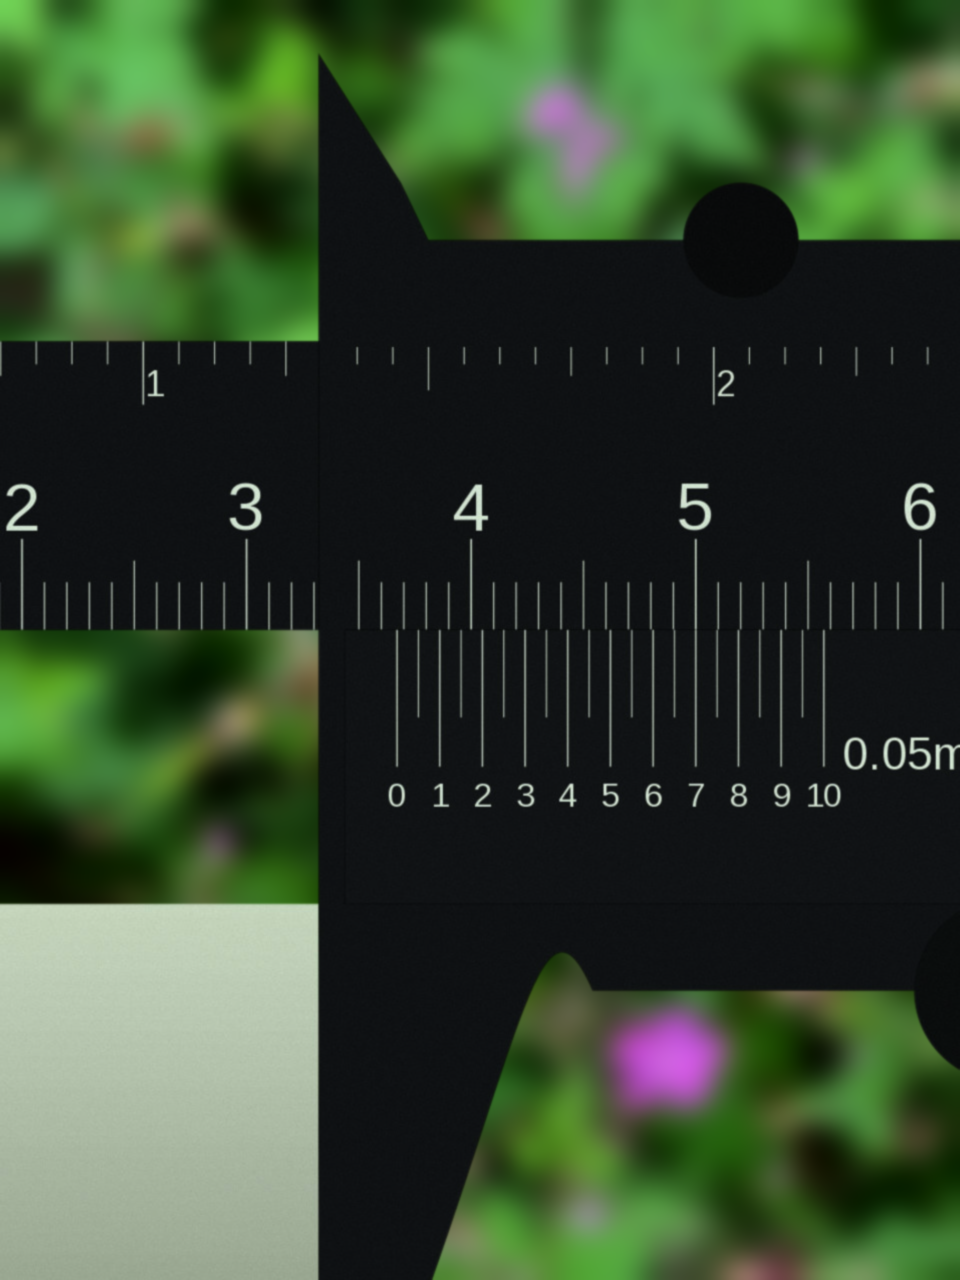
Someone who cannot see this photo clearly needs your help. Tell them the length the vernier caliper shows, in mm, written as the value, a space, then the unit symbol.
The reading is 36.7 mm
